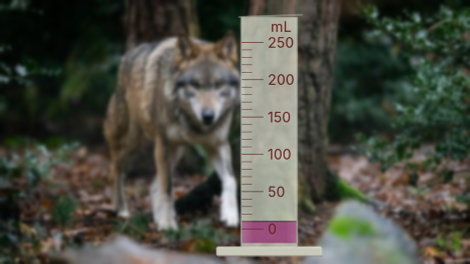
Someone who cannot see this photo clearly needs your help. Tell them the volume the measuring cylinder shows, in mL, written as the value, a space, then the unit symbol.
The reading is 10 mL
